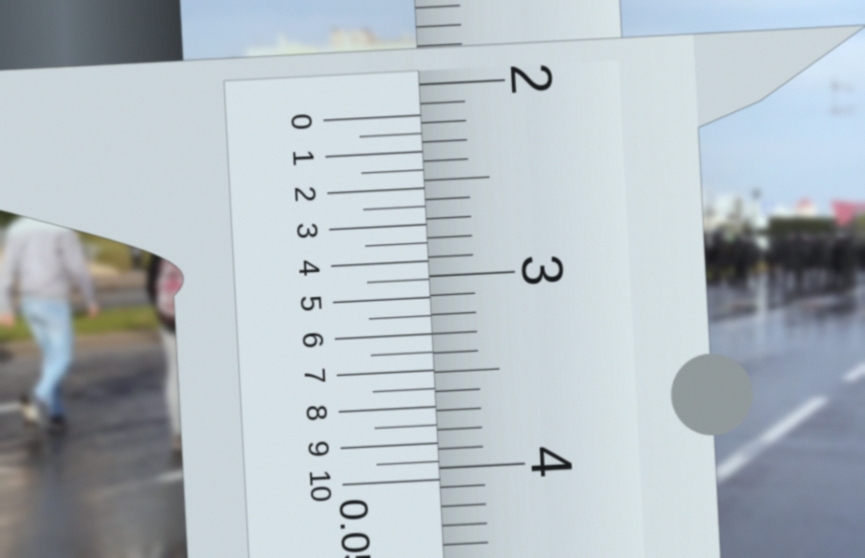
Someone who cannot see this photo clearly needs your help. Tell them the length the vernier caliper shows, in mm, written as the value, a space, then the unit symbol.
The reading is 21.6 mm
